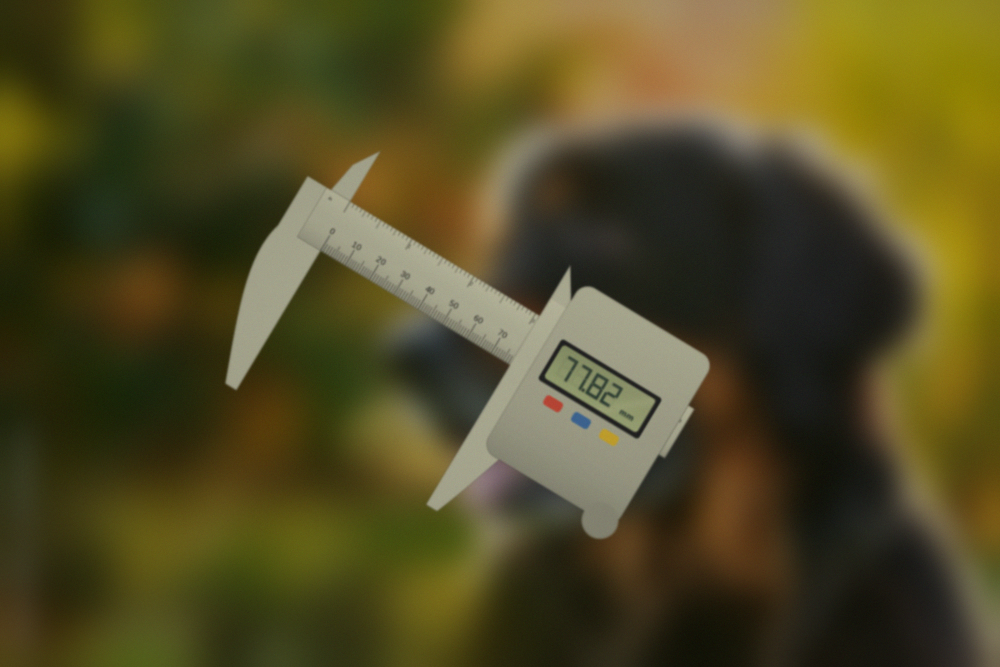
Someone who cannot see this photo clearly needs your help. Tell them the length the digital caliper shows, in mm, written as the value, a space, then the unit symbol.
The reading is 77.82 mm
